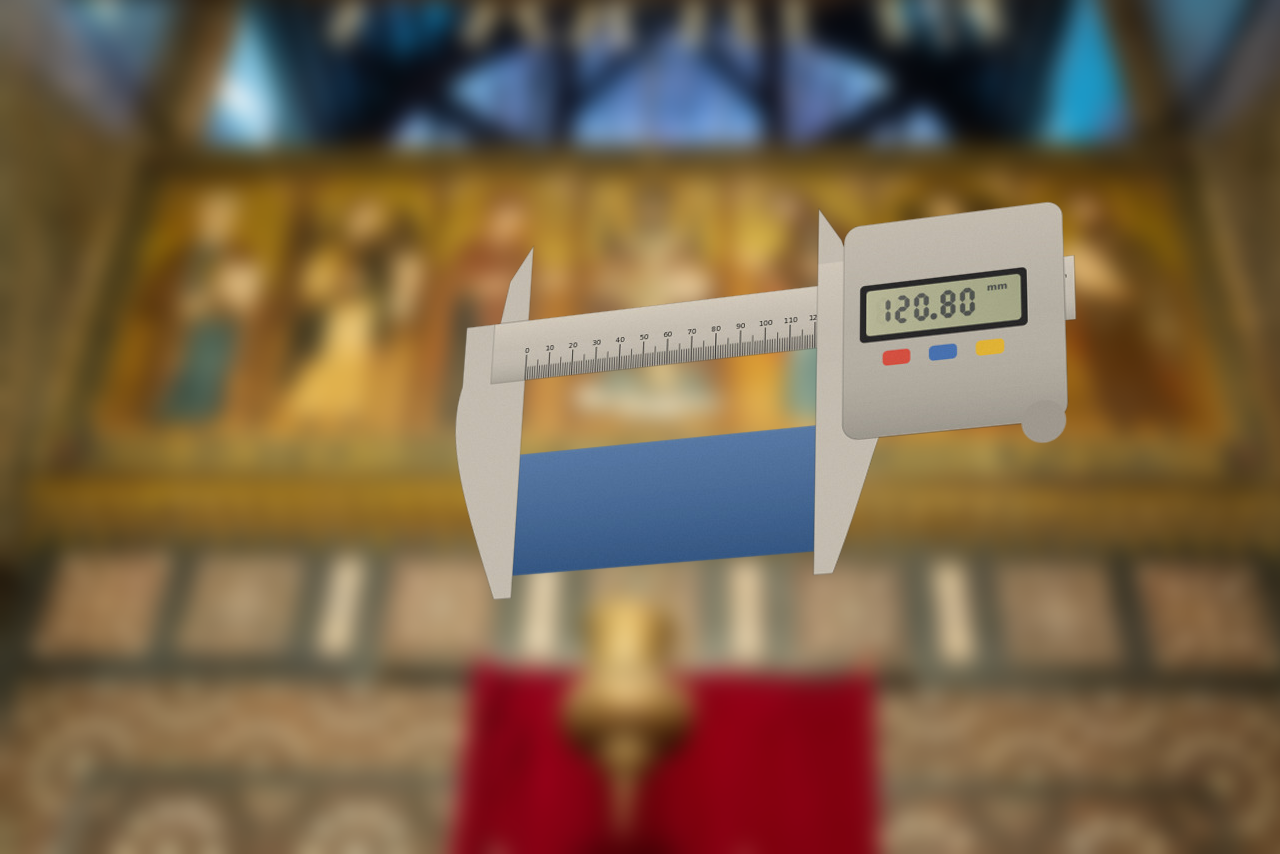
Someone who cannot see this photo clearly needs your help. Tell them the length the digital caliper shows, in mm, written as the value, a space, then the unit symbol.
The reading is 120.80 mm
